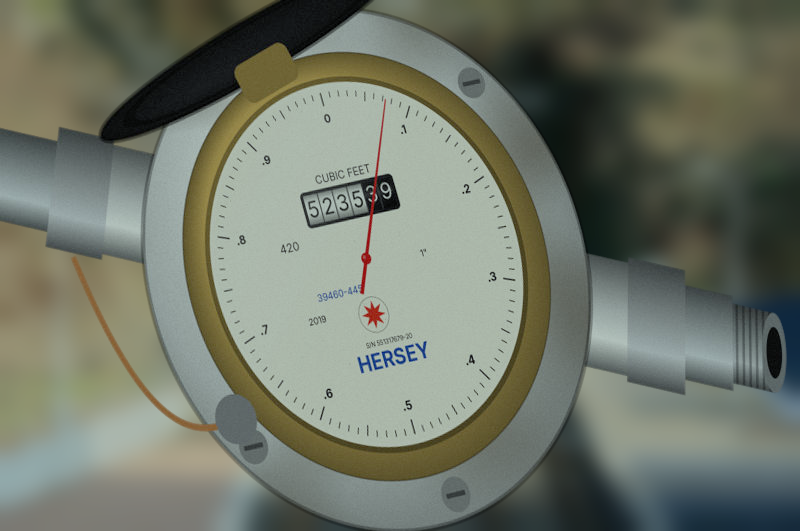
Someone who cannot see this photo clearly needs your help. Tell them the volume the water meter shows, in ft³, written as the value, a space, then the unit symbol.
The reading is 523539.07 ft³
